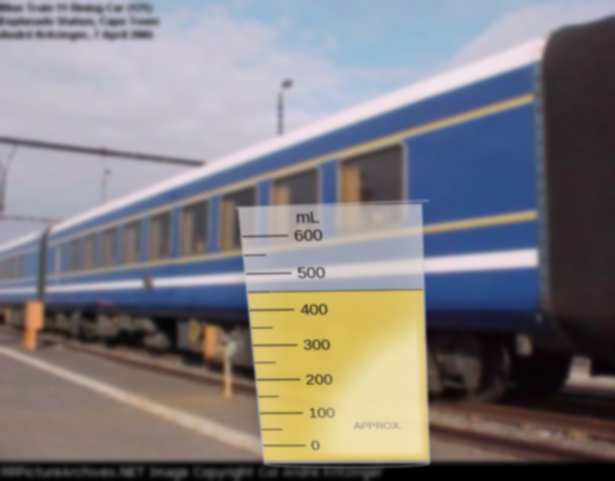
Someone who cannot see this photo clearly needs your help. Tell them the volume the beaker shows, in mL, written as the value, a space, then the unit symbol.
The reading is 450 mL
